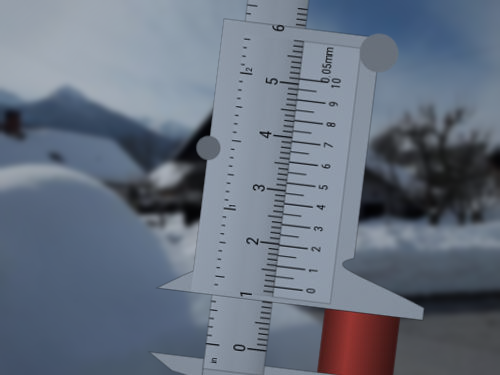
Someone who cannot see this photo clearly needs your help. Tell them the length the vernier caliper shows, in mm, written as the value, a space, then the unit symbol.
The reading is 12.0 mm
